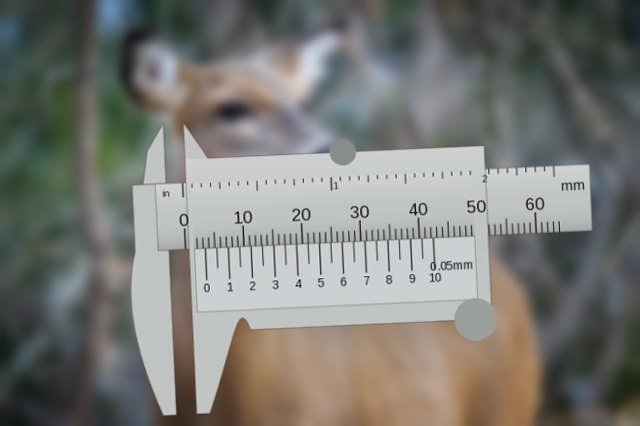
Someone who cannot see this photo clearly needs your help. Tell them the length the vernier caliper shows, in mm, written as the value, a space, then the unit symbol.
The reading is 3.4 mm
